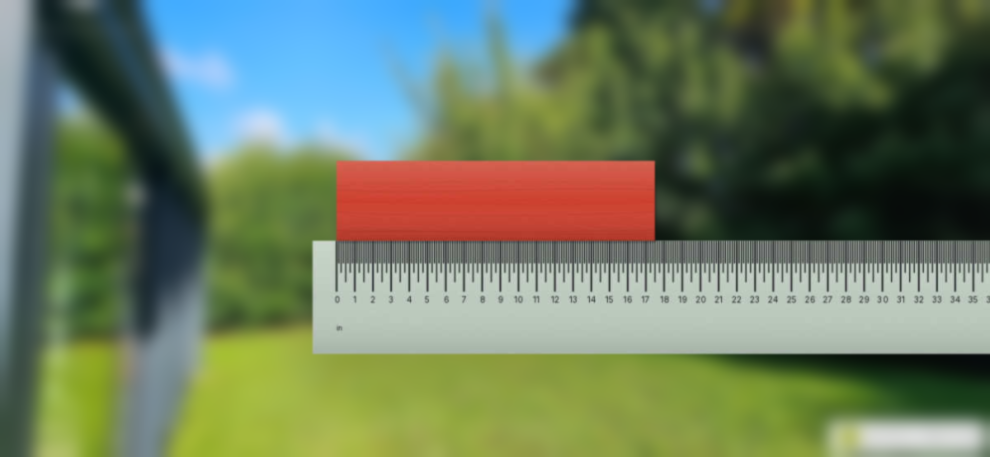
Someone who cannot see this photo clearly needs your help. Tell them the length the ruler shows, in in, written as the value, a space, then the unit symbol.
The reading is 17.5 in
